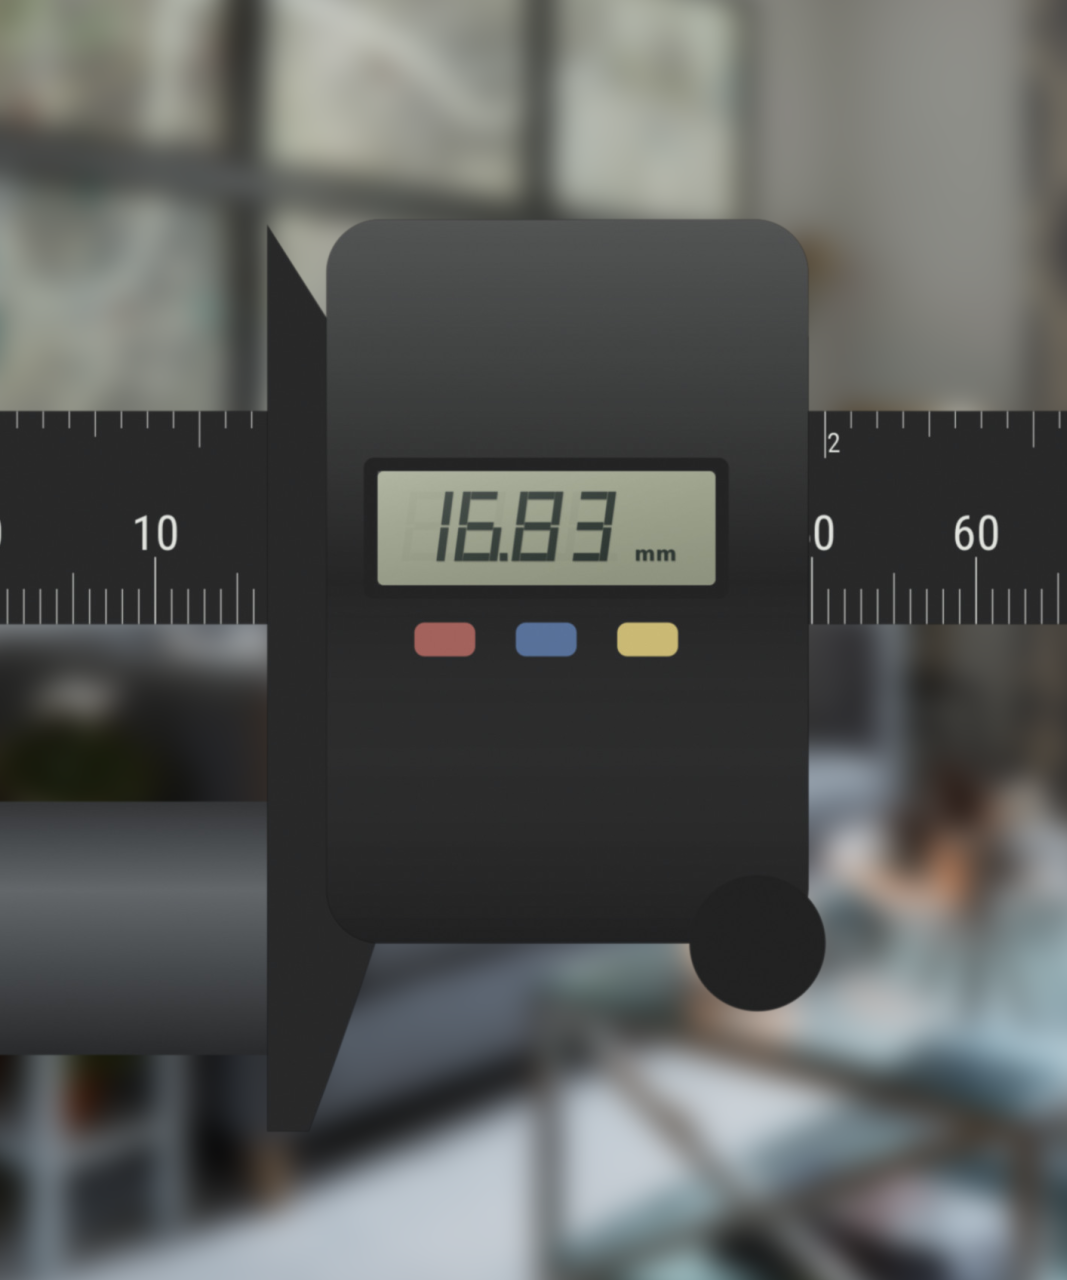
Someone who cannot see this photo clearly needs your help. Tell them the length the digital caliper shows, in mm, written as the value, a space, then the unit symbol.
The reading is 16.83 mm
